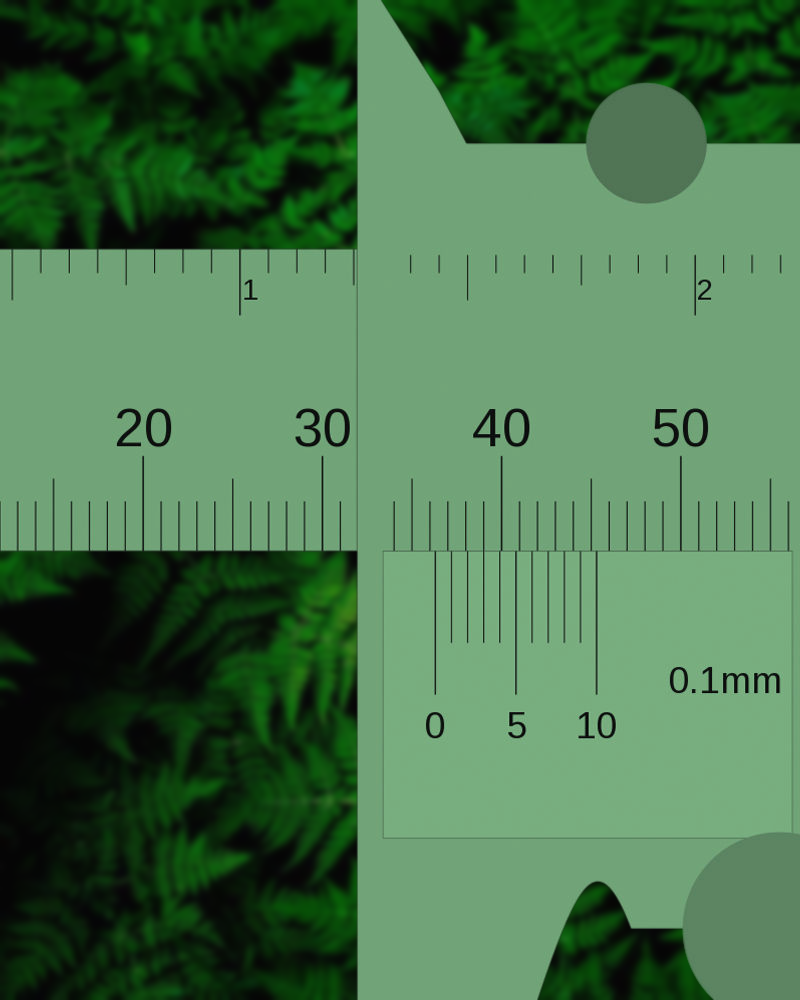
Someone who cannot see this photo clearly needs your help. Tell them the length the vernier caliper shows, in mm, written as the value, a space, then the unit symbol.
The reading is 36.3 mm
